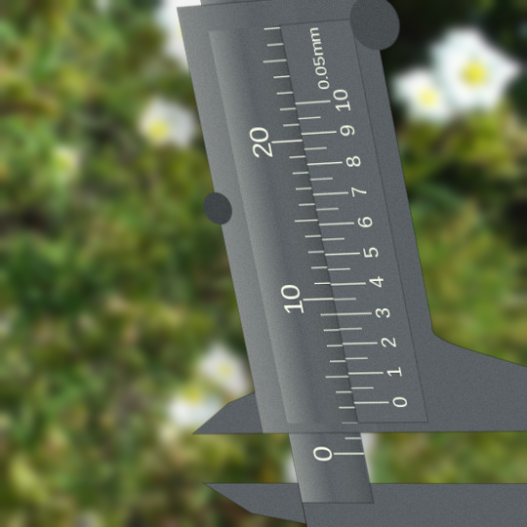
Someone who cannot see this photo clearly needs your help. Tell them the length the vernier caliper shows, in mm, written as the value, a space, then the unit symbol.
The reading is 3.3 mm
